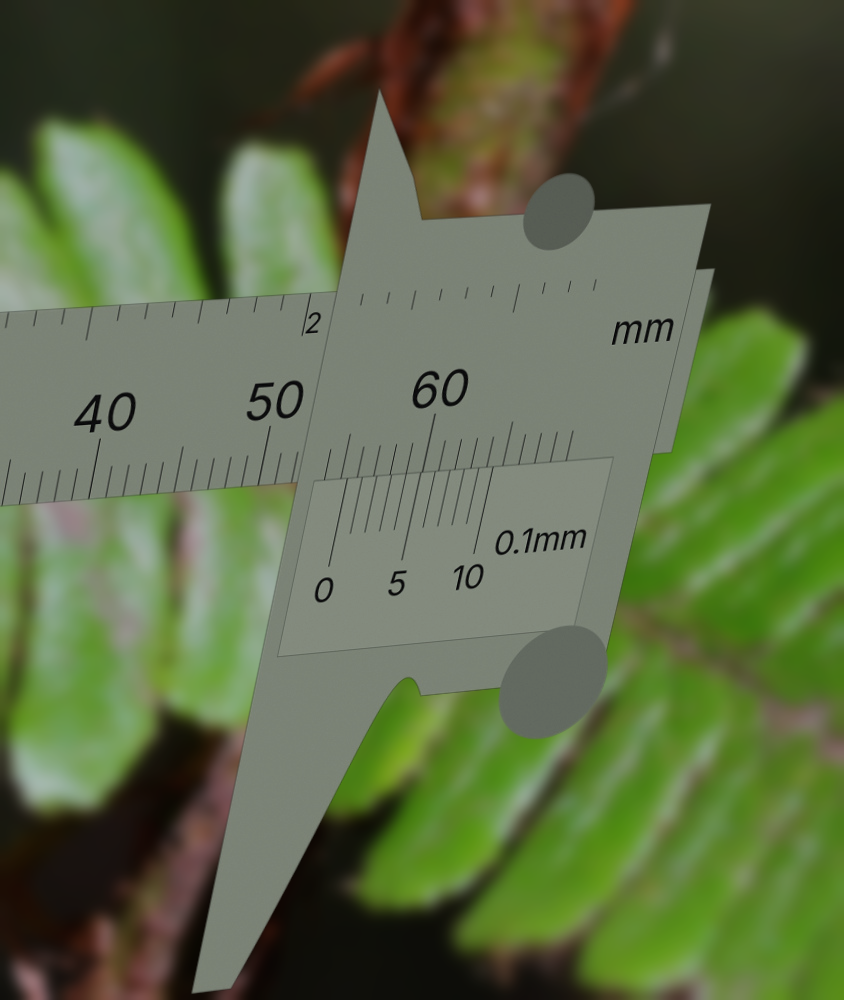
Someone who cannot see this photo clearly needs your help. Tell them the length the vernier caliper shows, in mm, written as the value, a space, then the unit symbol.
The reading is 55.4 mm
